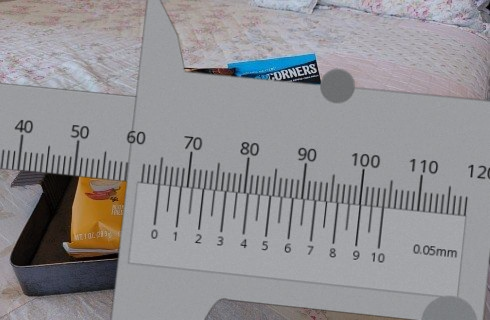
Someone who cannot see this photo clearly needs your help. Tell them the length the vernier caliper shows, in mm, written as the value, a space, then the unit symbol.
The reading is 65.0 mm
